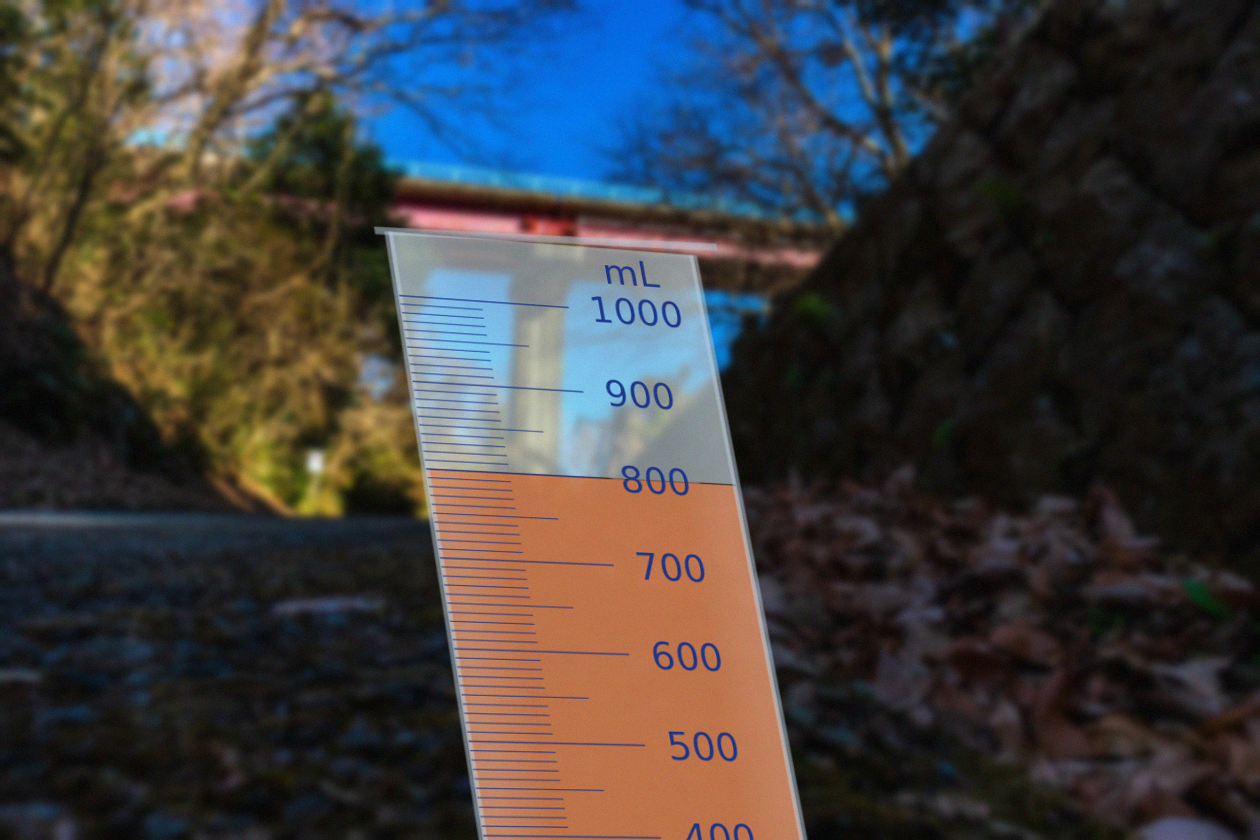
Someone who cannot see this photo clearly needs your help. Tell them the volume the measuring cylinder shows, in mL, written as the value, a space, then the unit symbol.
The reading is 800 mL
